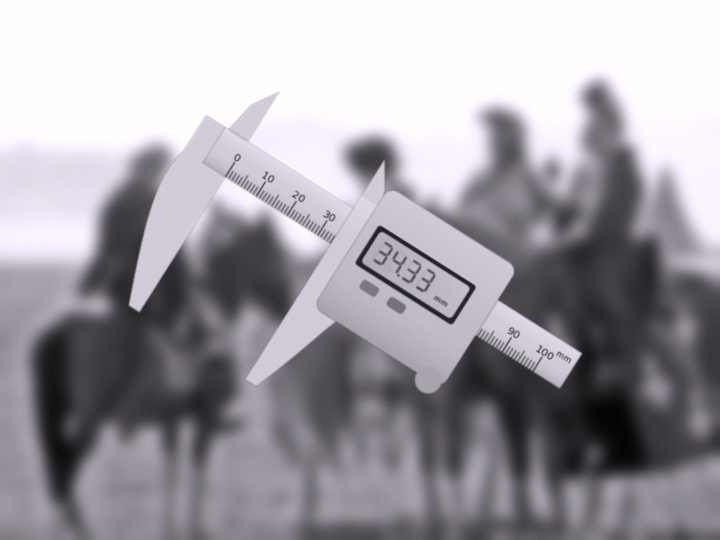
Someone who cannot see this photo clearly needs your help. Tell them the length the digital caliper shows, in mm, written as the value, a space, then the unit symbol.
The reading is 34.33 mm
